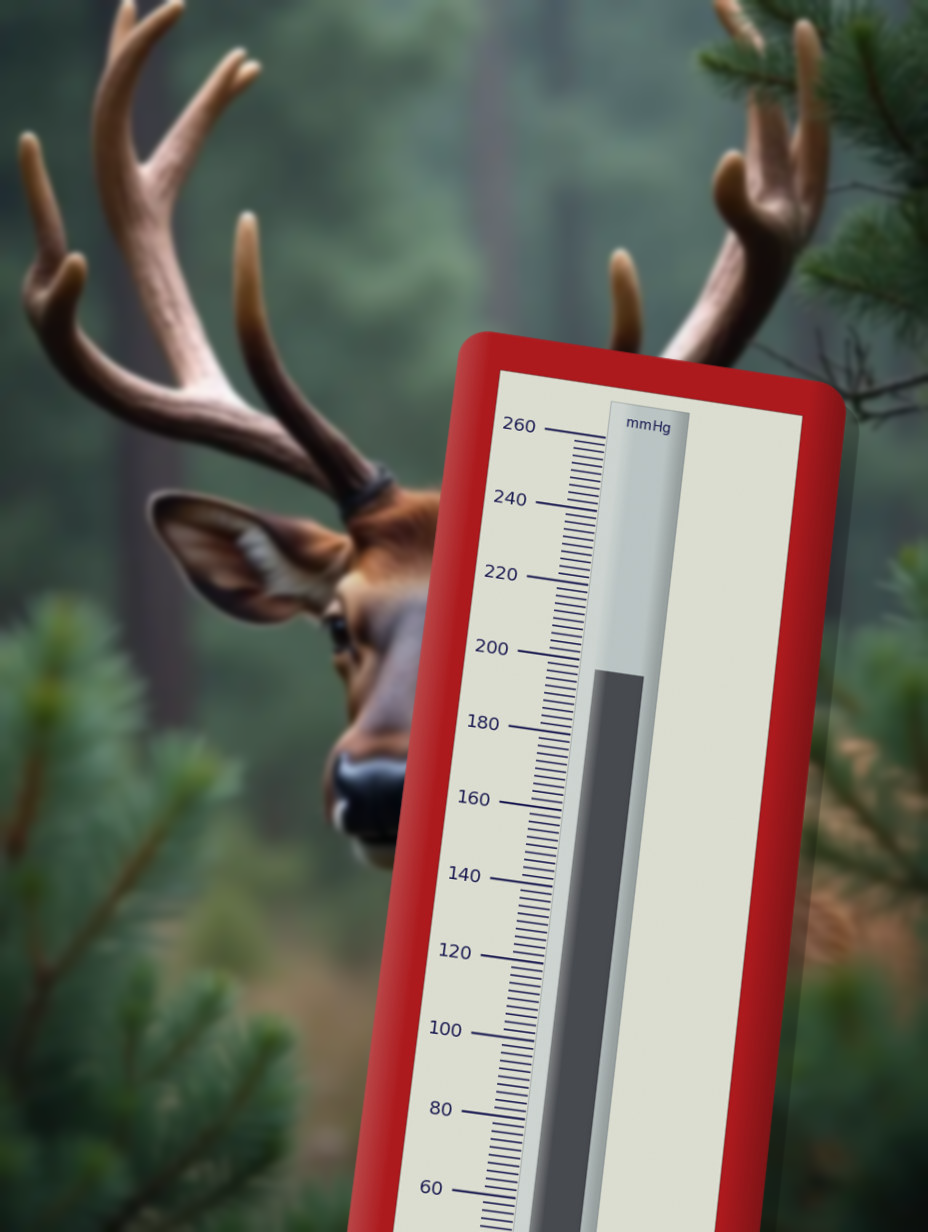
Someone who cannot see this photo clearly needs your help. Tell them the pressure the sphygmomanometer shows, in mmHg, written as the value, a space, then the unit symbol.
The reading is 198 mmHg
